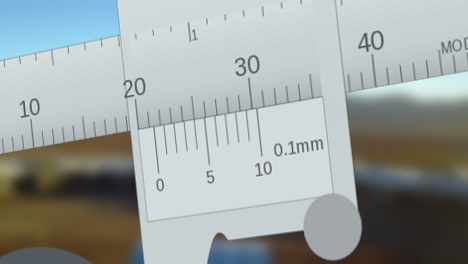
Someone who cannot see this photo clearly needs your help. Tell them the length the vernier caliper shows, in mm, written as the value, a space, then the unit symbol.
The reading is 21.4 mm
